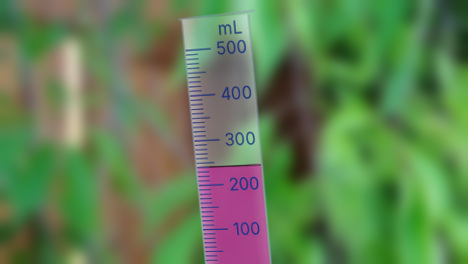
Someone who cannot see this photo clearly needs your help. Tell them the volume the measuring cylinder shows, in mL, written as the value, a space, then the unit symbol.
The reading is 240 mL
